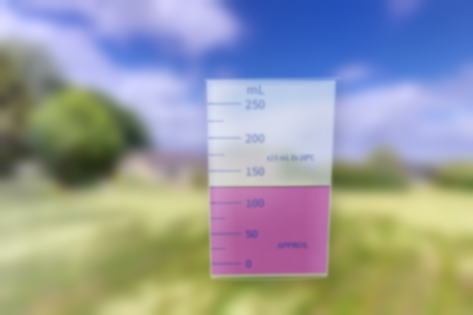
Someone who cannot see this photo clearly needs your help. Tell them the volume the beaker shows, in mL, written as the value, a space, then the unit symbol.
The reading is 125 mL
